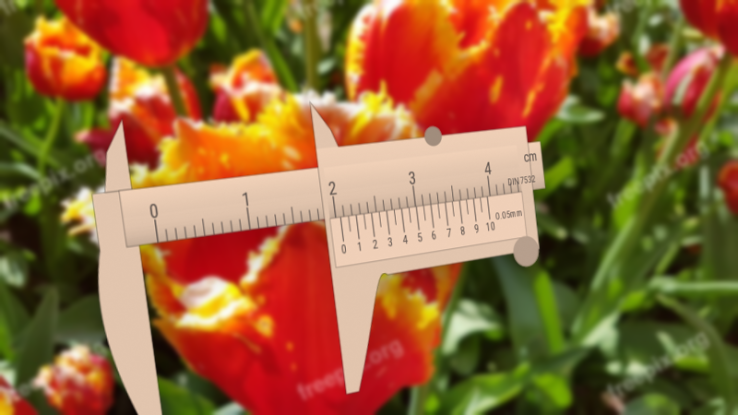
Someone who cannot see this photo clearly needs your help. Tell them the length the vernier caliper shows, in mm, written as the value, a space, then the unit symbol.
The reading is 20.6 mm
